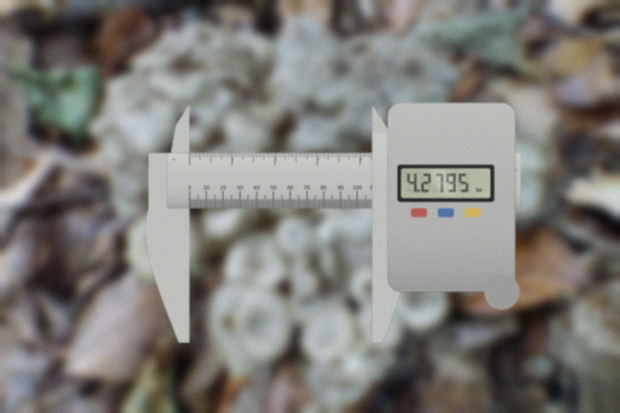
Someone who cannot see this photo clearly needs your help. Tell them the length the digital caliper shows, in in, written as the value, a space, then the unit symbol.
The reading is 4.2795 in
